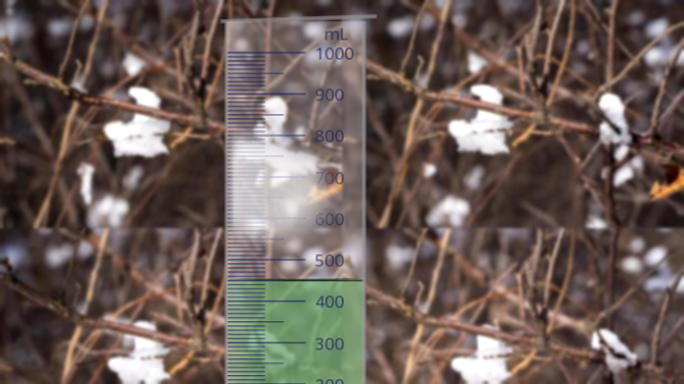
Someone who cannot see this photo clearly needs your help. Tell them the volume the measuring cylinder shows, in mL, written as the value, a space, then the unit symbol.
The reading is 450 mL
